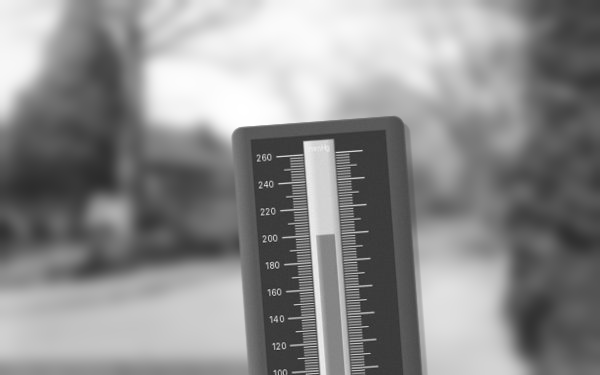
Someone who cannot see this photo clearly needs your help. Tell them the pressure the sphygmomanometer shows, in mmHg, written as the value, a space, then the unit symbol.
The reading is 200 mmHg
